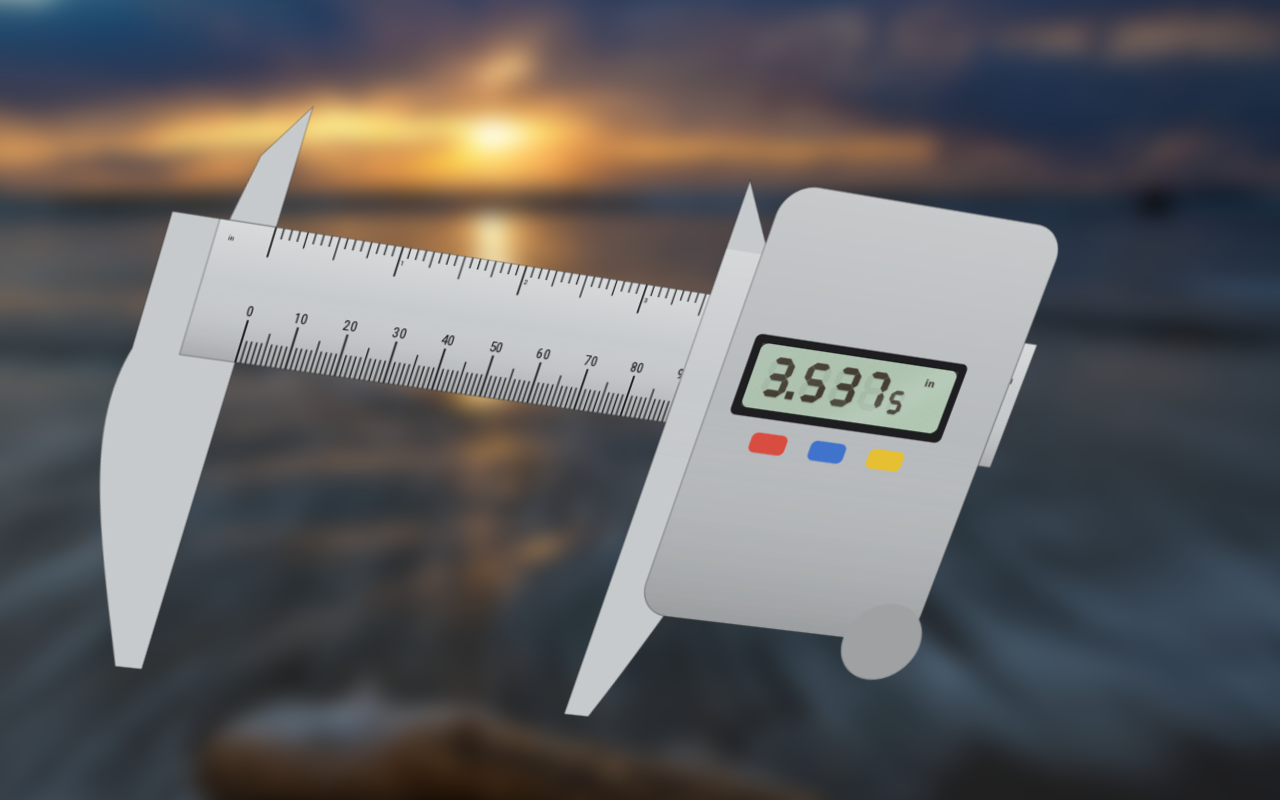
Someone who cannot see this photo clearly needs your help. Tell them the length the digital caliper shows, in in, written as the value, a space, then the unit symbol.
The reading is 3.5375 in
